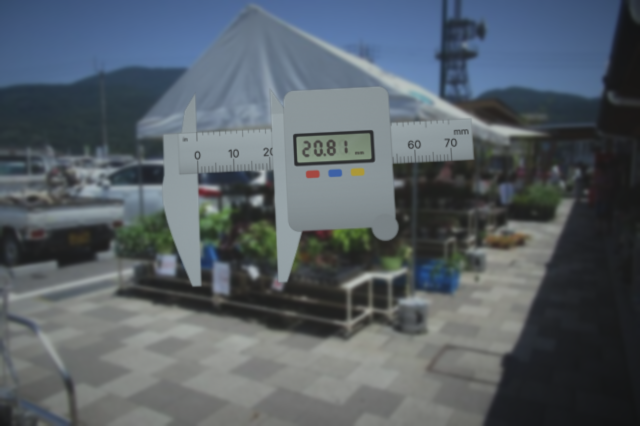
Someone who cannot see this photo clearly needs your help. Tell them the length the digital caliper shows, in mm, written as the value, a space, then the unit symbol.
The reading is 20.81 mm
